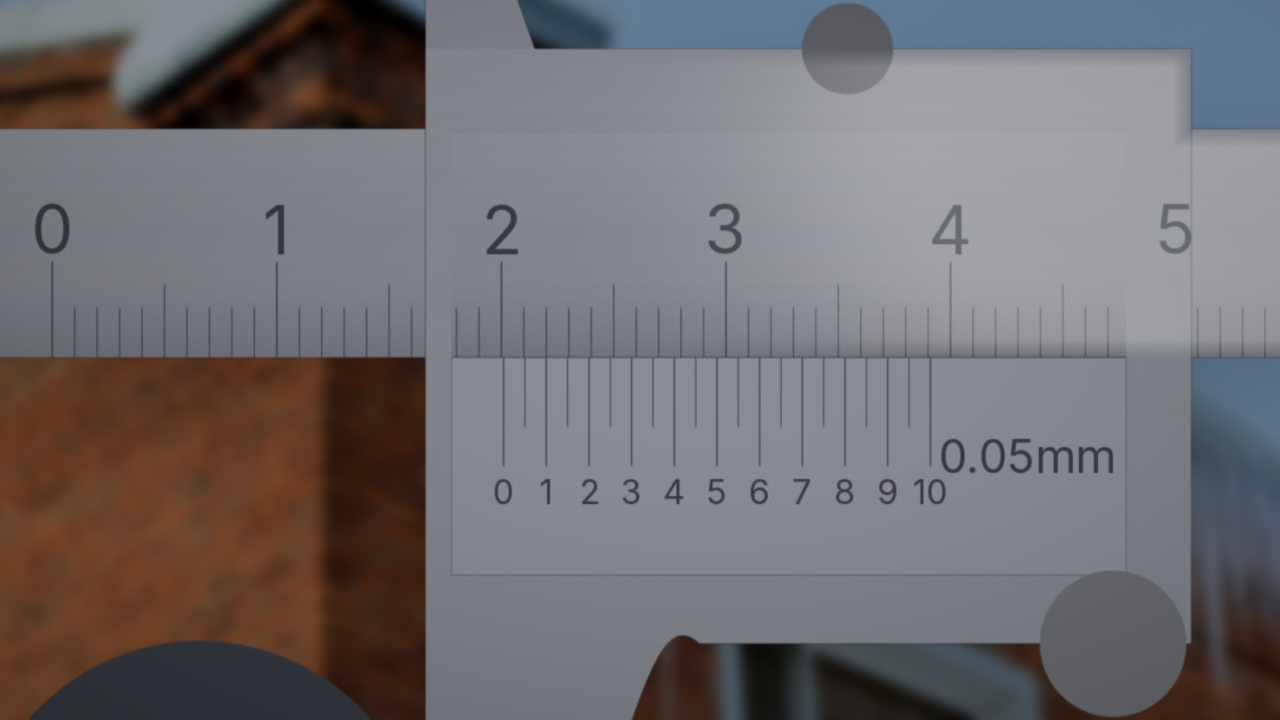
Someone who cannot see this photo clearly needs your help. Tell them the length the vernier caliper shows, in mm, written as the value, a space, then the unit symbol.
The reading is 20.1 mm
